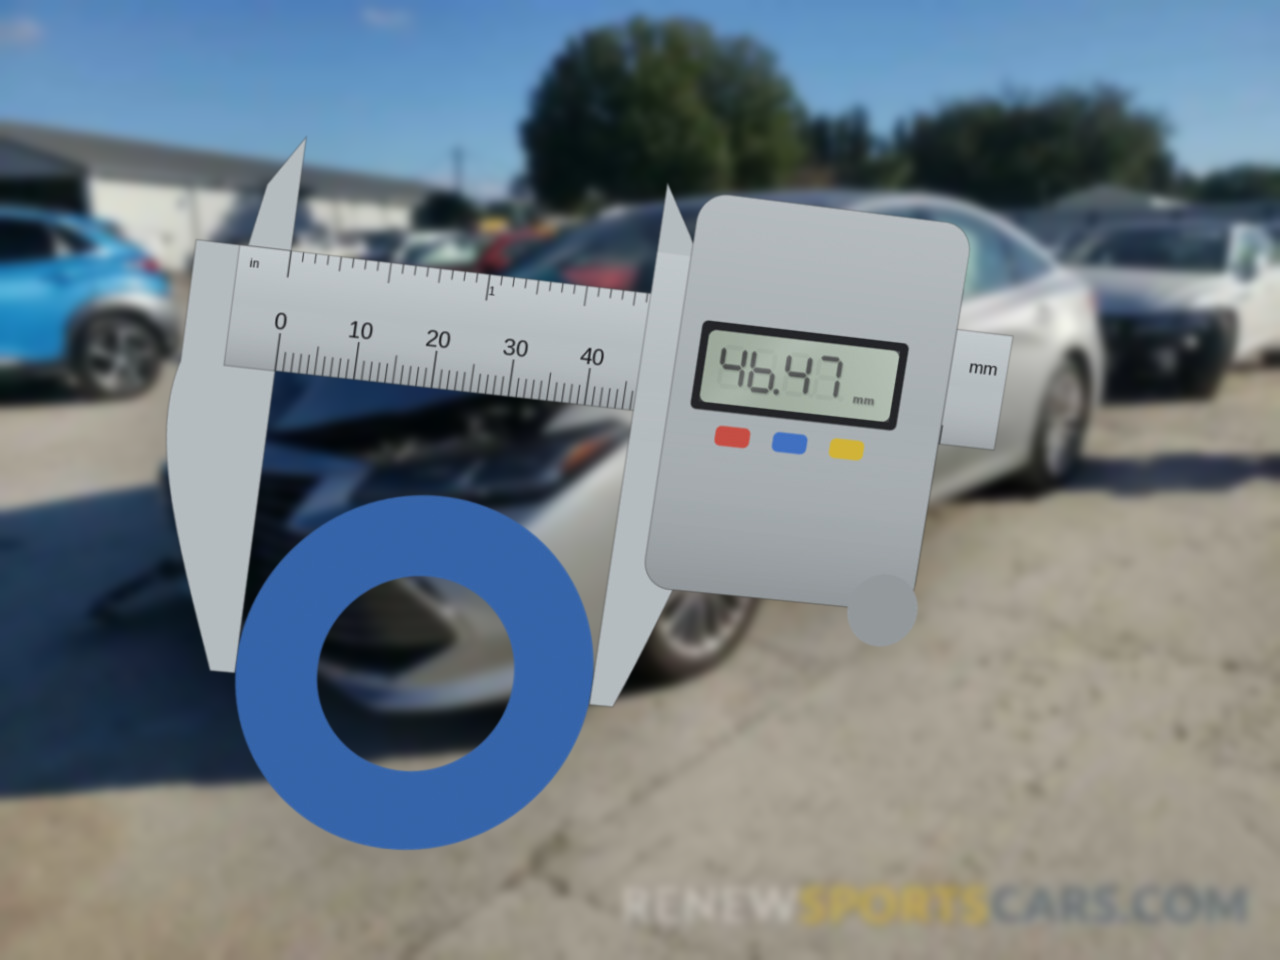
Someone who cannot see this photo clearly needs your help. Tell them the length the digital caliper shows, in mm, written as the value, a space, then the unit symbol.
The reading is 46.47 mm
